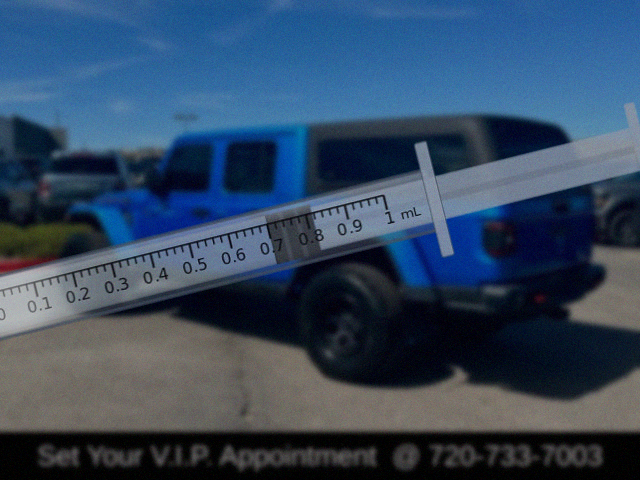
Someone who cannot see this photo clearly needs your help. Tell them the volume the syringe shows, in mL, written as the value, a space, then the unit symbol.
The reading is 0.7 mL
